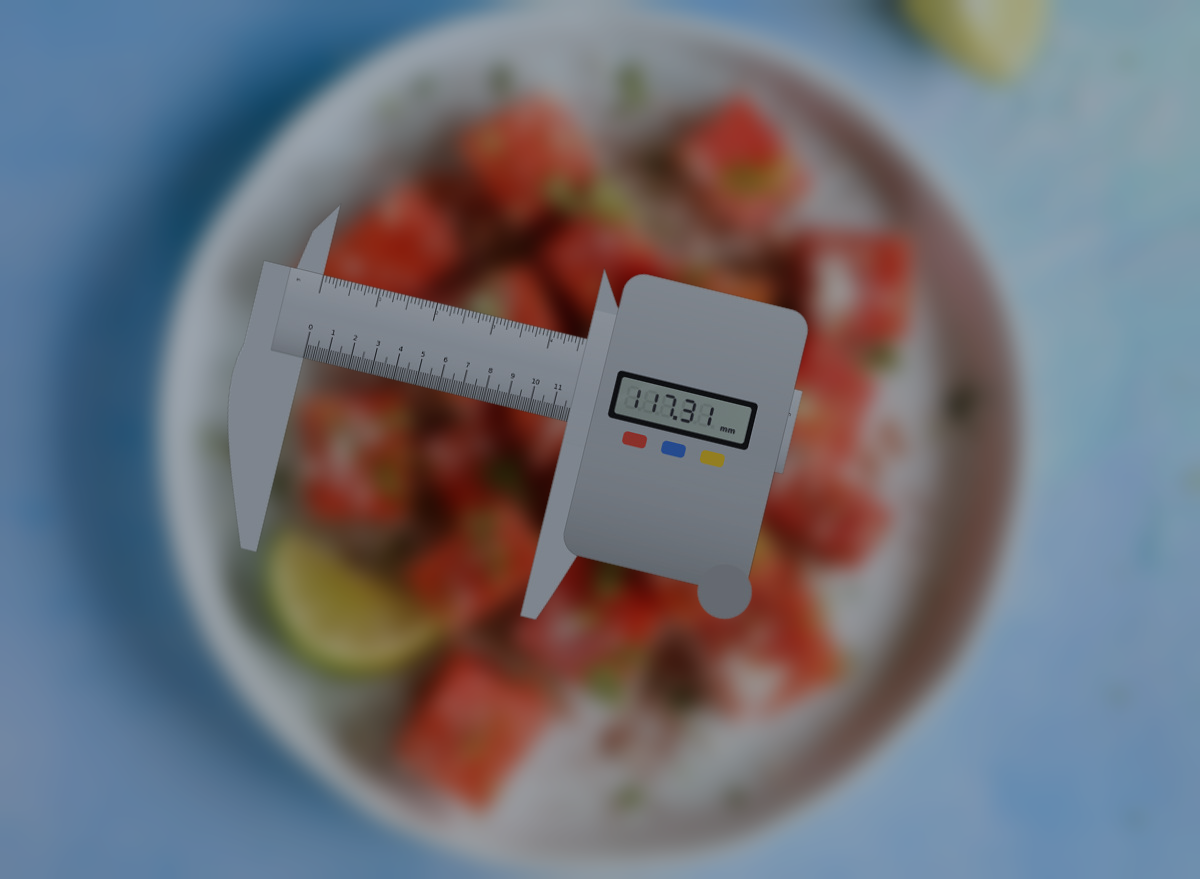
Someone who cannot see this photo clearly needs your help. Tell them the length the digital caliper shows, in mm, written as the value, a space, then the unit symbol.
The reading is 117.31 mm
